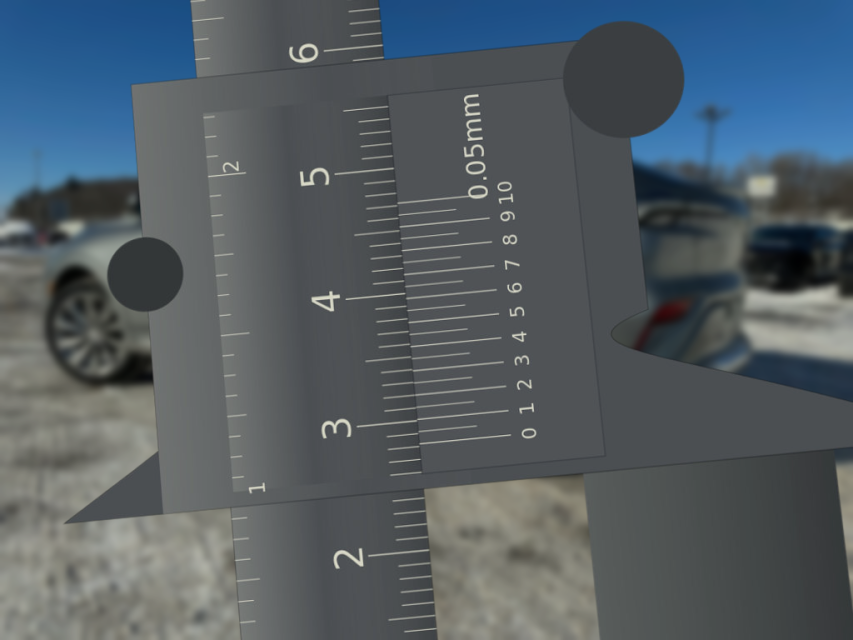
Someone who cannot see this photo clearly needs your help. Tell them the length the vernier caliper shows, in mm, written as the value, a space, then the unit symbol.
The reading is 28.2 mm
